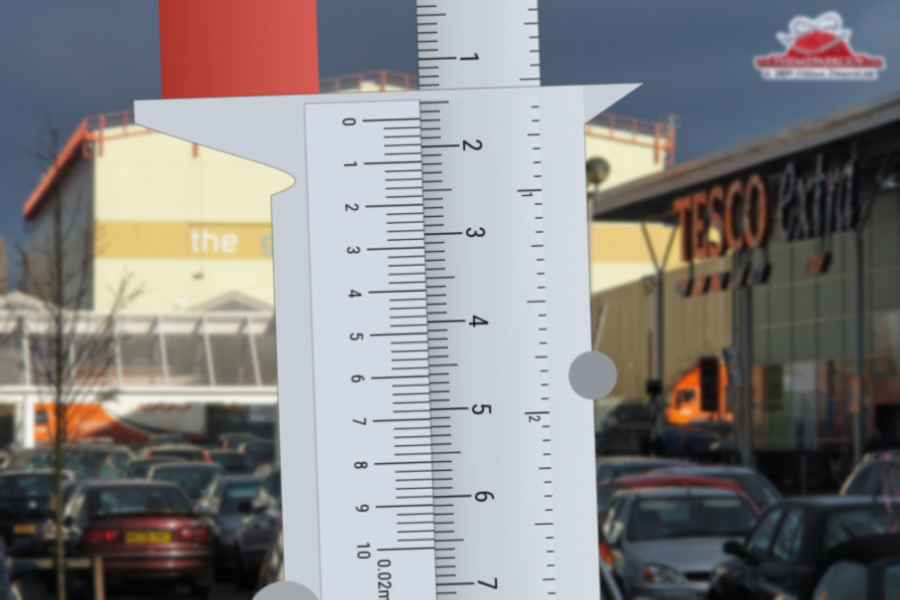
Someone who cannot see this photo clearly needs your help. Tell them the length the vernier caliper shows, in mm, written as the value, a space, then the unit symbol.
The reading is 16.8 mm
